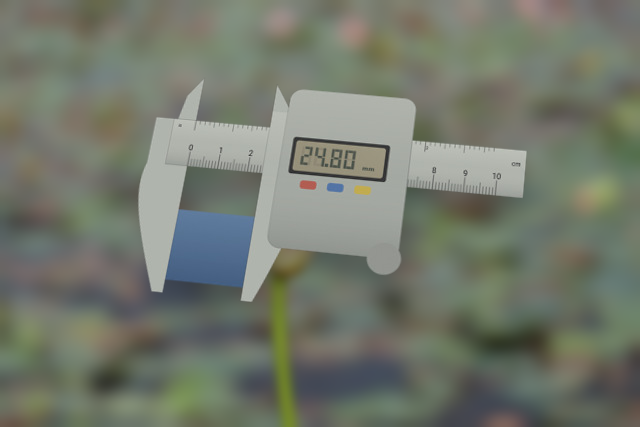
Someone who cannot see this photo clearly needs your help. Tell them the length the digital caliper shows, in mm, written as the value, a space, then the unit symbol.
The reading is 24.80 mm
